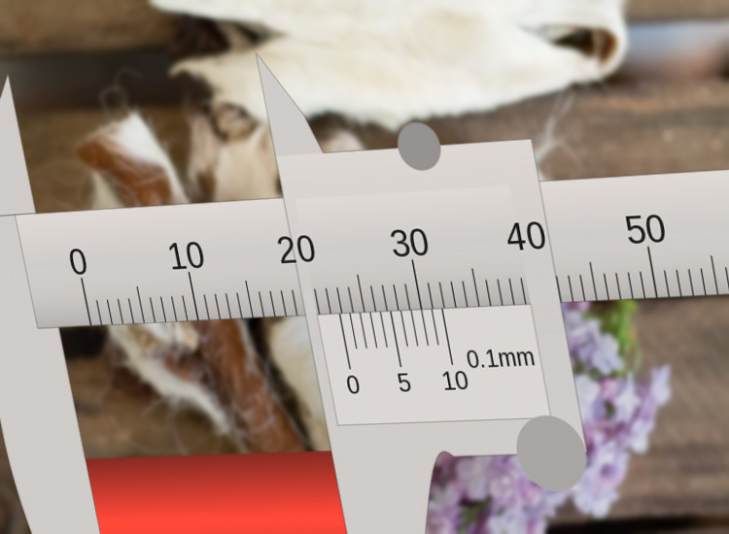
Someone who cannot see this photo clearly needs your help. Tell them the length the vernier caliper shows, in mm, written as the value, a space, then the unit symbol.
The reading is 22.8 mm
